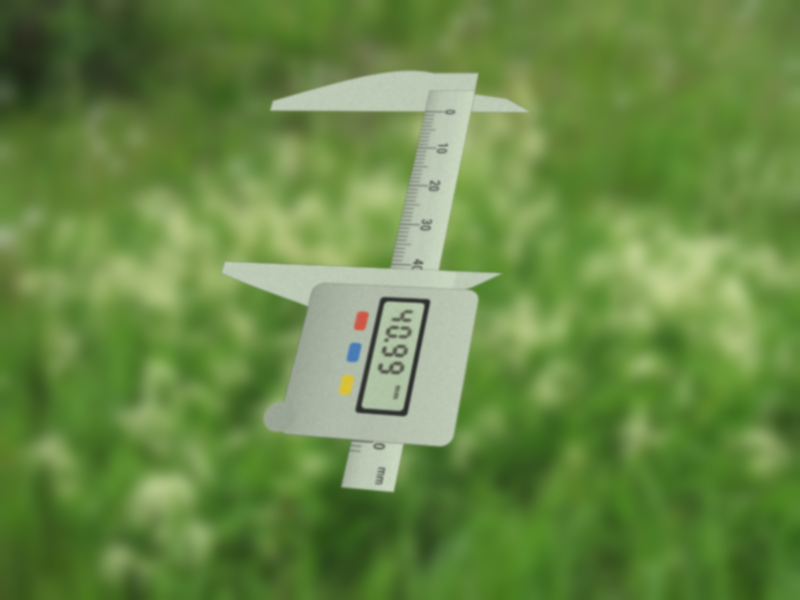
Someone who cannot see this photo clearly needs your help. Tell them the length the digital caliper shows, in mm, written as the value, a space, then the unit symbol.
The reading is 40.99 mm
